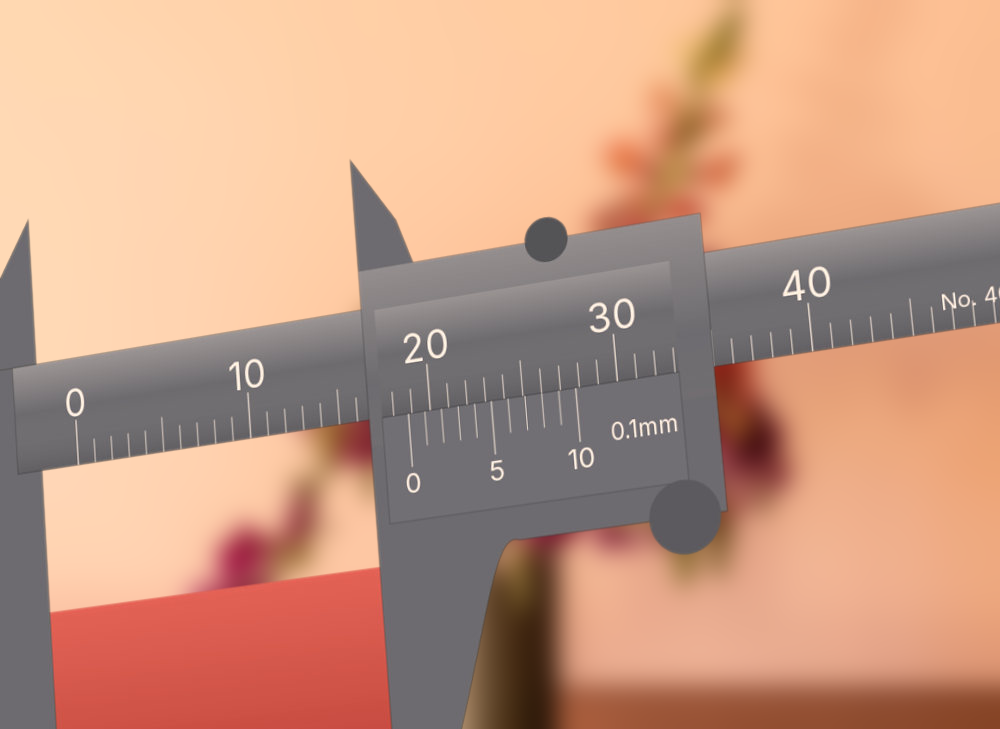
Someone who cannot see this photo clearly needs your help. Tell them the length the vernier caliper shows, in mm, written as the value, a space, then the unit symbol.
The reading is 18.8 mm
